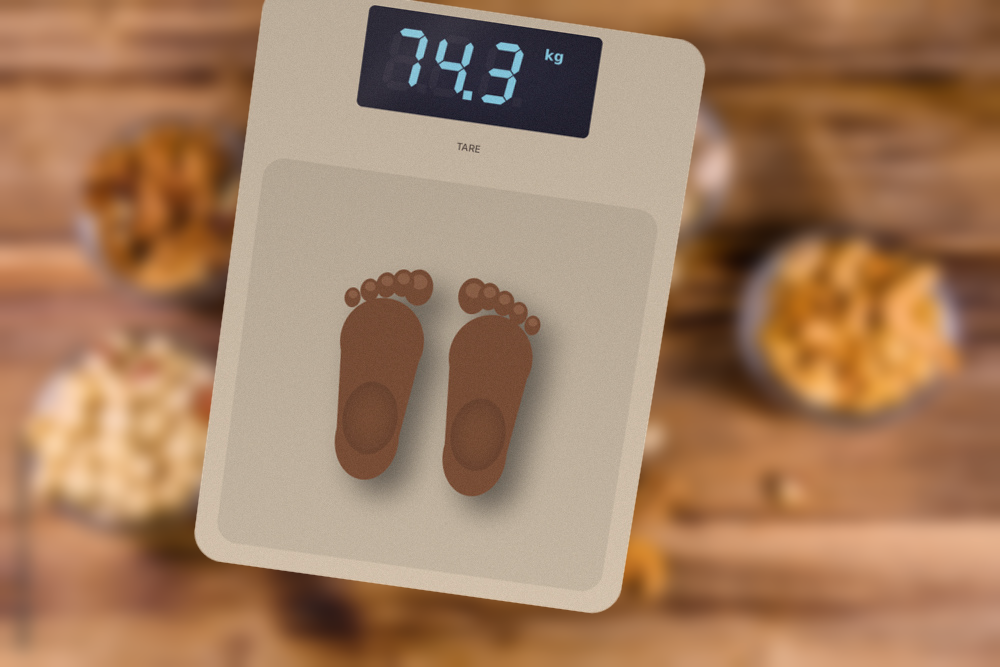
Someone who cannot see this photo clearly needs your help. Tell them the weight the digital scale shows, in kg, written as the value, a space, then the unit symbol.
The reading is 74.3 kg
